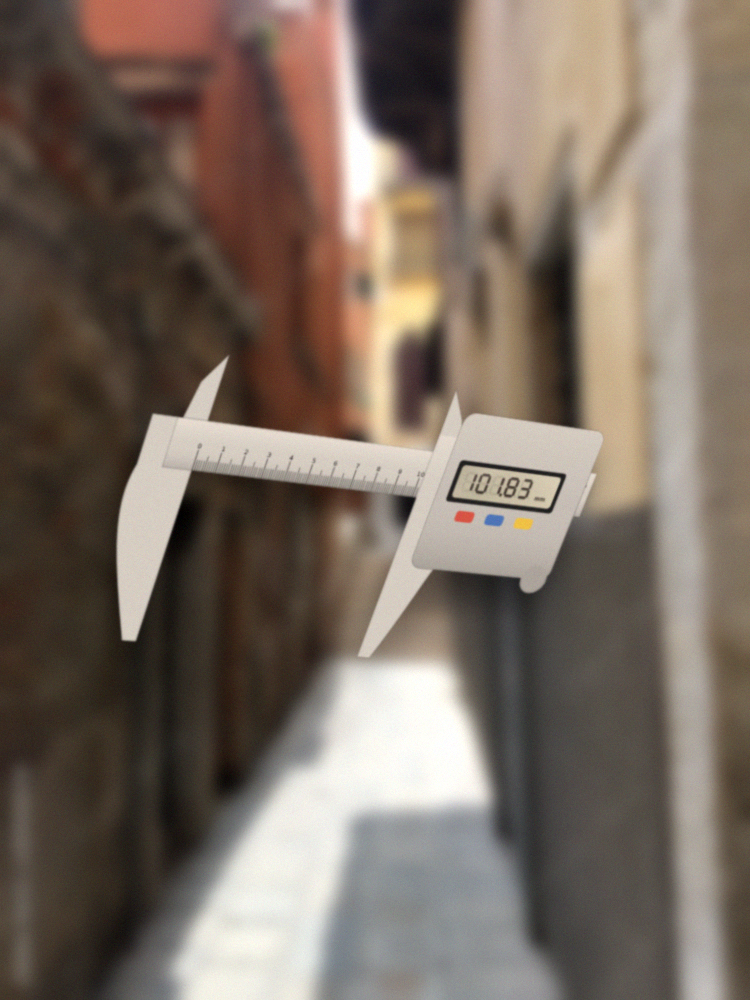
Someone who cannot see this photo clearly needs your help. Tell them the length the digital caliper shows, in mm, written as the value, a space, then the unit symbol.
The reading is 101.83 mm
